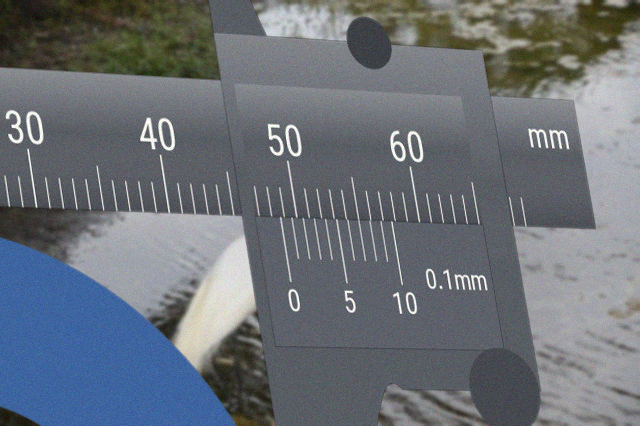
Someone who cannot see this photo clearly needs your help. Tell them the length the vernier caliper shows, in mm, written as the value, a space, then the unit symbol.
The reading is 48.7 mm
